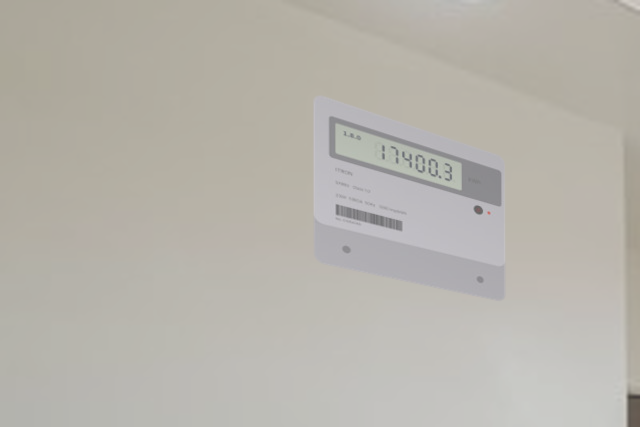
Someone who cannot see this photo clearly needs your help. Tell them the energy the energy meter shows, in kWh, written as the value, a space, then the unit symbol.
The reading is 17400.3 kWh
